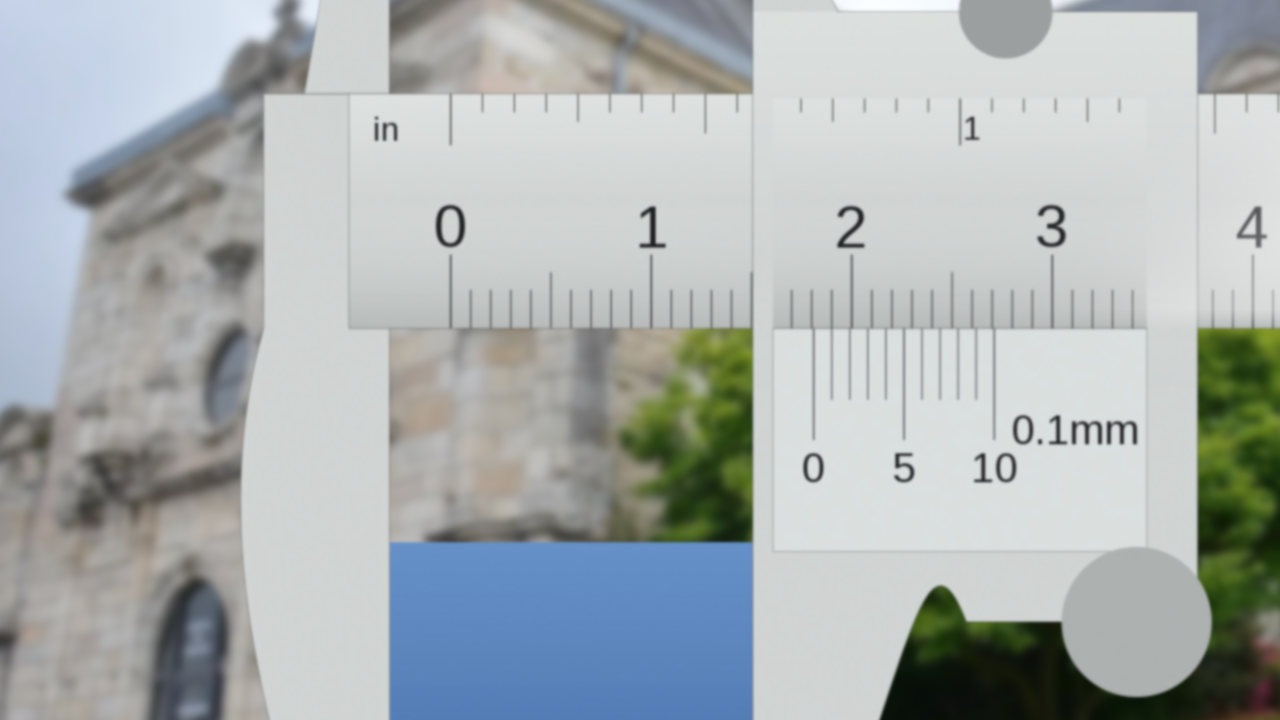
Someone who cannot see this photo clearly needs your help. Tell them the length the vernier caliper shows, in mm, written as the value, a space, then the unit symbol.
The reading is 18.1 mm
